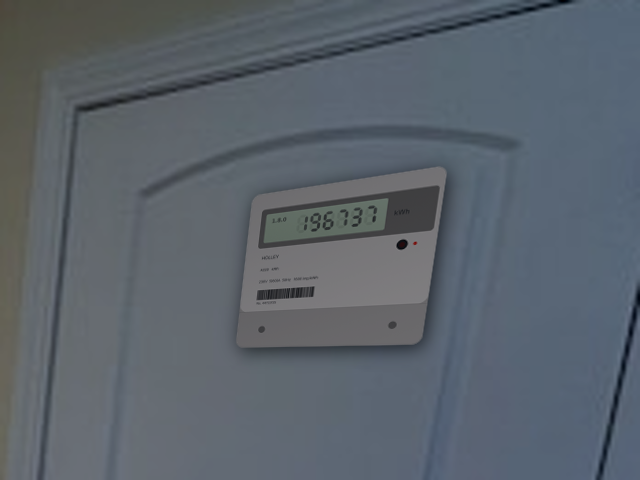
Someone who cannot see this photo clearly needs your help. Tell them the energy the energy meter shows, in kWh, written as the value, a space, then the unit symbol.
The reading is 196737 kWh
